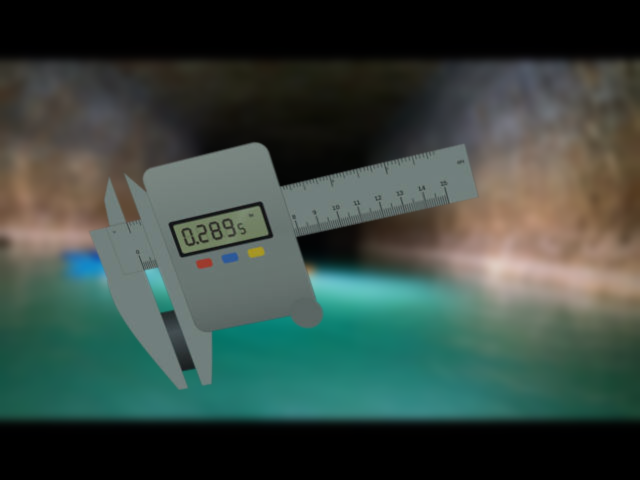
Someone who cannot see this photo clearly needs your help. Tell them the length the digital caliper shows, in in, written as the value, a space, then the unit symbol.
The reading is 0.2895 in
